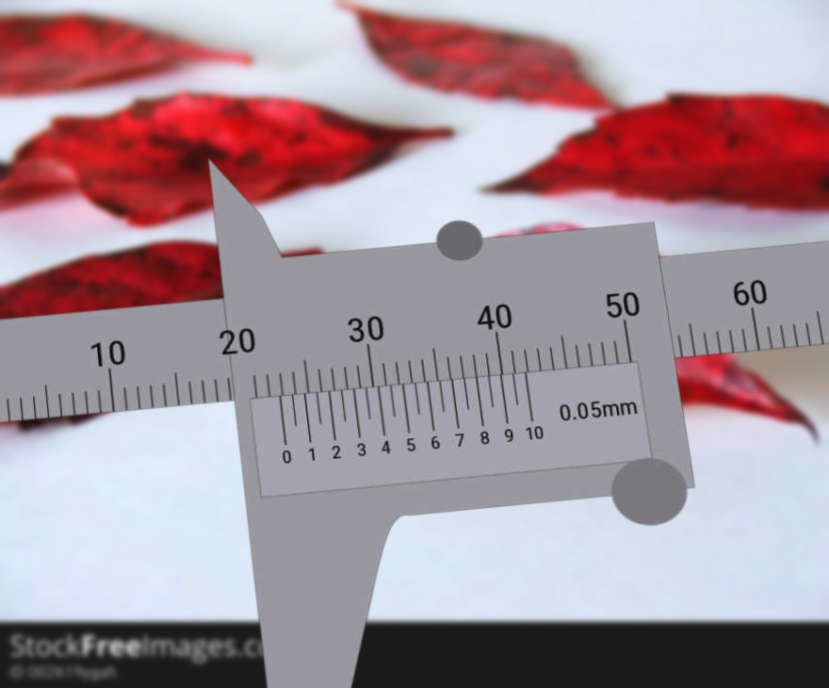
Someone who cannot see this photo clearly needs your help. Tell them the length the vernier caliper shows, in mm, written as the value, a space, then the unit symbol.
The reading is 22.8 mm
